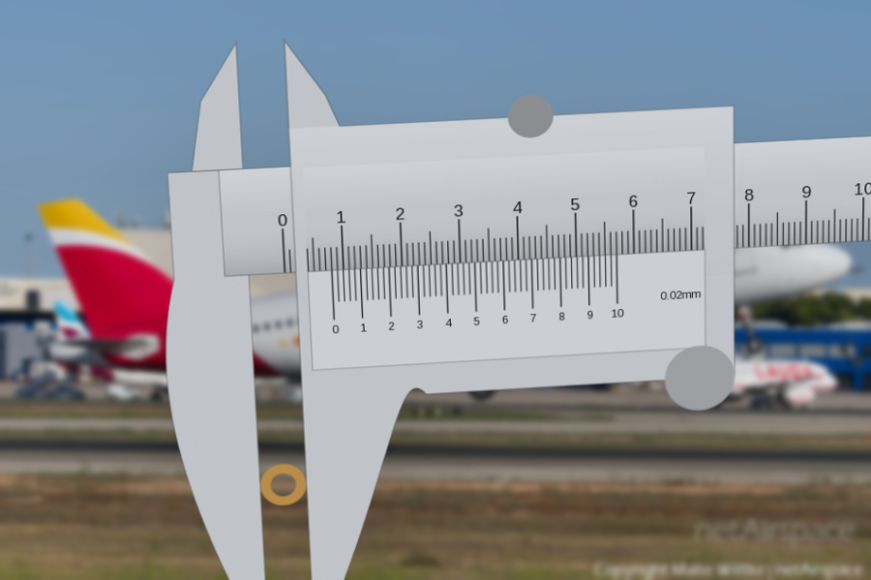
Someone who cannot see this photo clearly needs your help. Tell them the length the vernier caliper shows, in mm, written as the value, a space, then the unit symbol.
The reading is 8.0 mm
